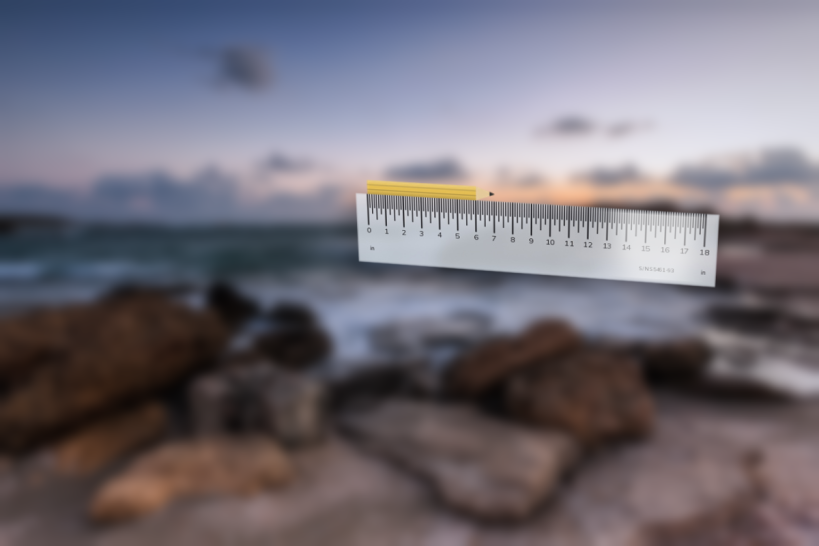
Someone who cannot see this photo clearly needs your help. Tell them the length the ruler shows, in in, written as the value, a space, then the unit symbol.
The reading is 7 in
